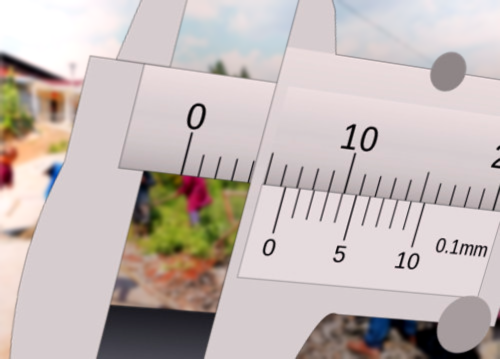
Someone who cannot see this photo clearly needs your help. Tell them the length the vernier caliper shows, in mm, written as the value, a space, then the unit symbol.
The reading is 6.3 mm
